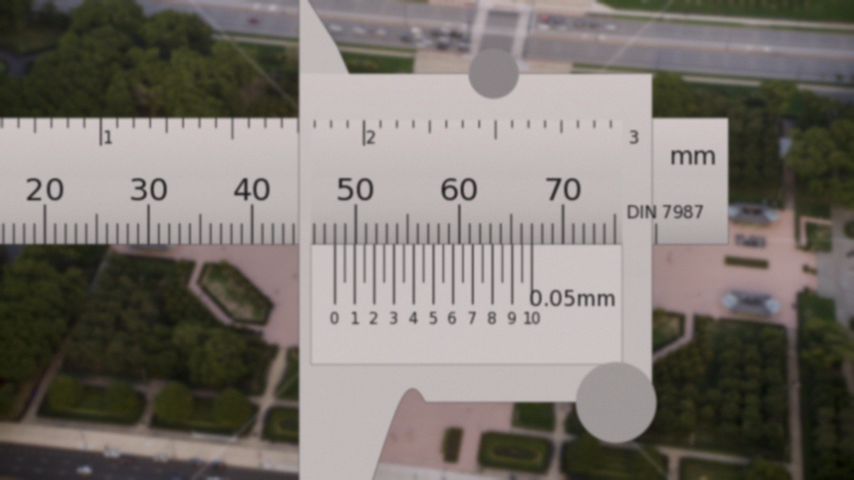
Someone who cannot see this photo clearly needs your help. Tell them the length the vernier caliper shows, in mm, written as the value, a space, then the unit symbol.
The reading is 48.0 mm
